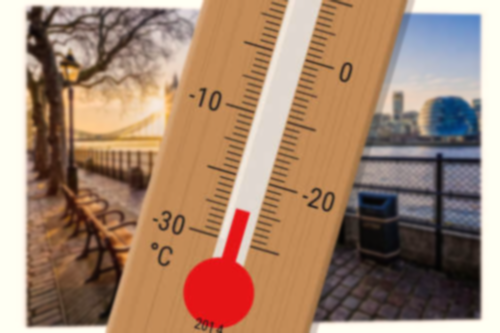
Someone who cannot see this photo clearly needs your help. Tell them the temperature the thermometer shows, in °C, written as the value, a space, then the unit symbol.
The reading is -25 °C
